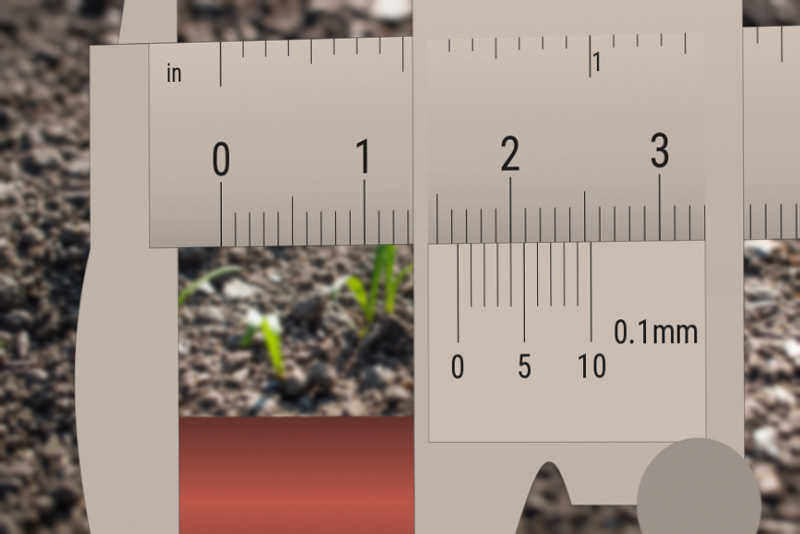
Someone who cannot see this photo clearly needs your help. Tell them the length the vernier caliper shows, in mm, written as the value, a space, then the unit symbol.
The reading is 16.4 mm
